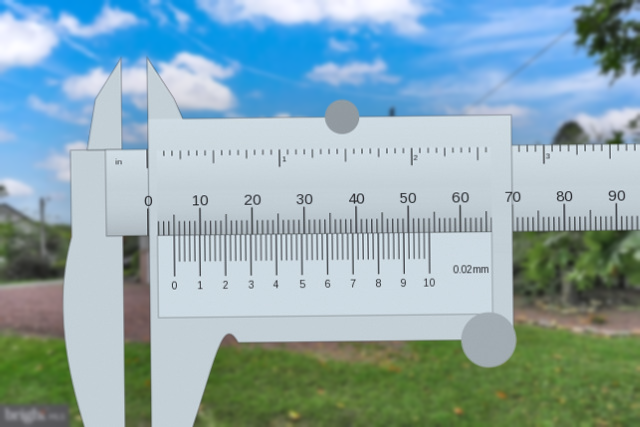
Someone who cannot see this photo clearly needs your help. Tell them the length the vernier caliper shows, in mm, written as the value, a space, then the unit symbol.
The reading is 5.0 mm
